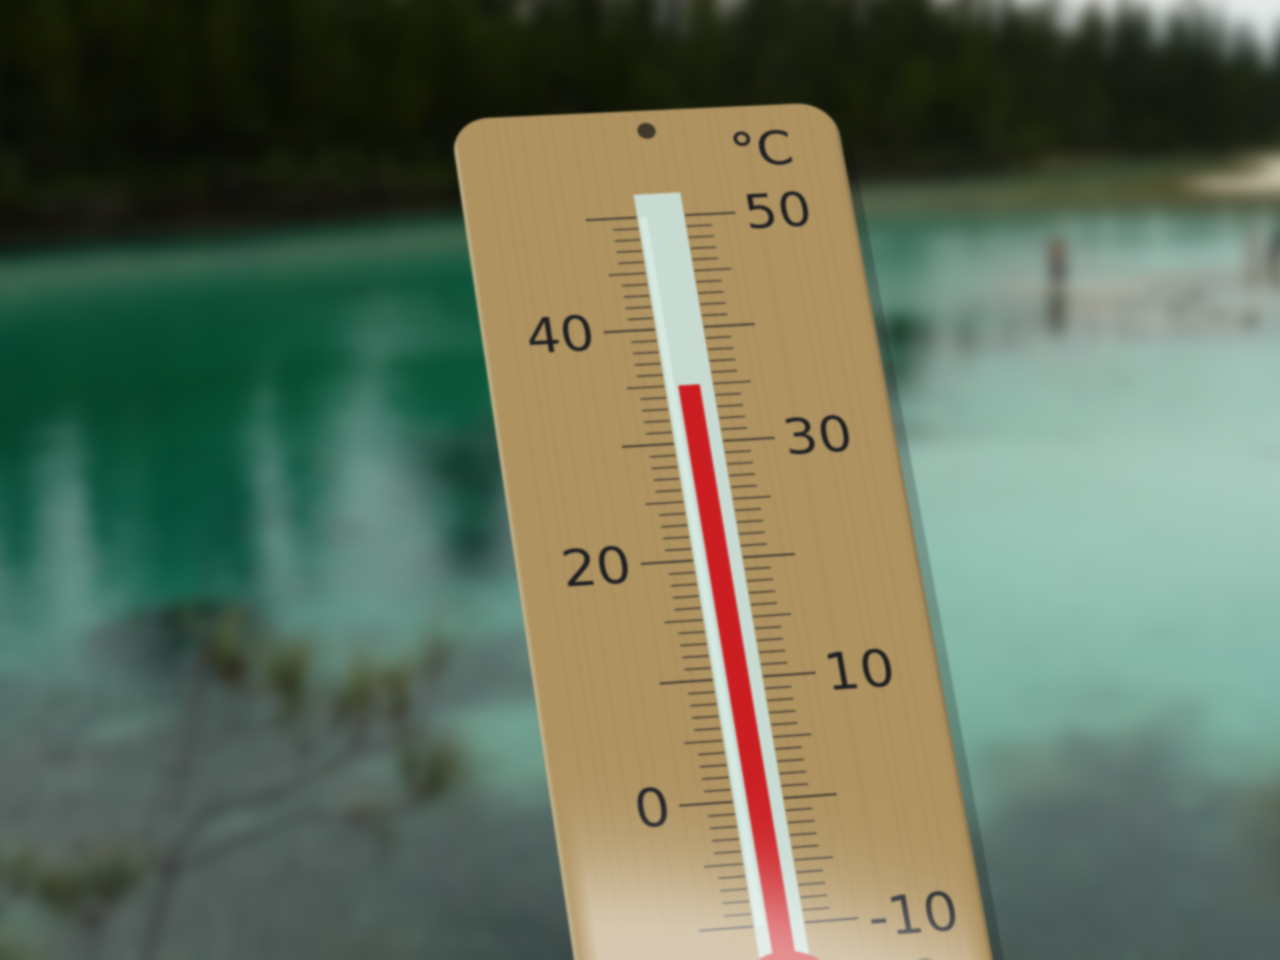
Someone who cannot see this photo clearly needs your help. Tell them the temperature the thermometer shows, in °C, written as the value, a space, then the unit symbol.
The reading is 35 °C
